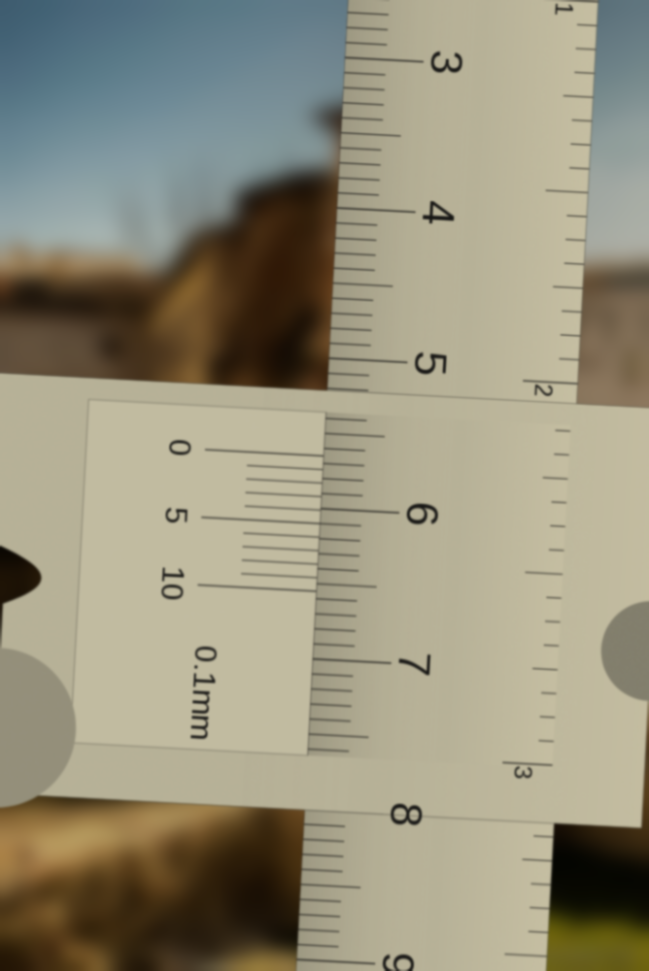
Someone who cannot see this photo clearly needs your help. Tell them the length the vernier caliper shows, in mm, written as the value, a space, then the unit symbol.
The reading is 56.5 mm
